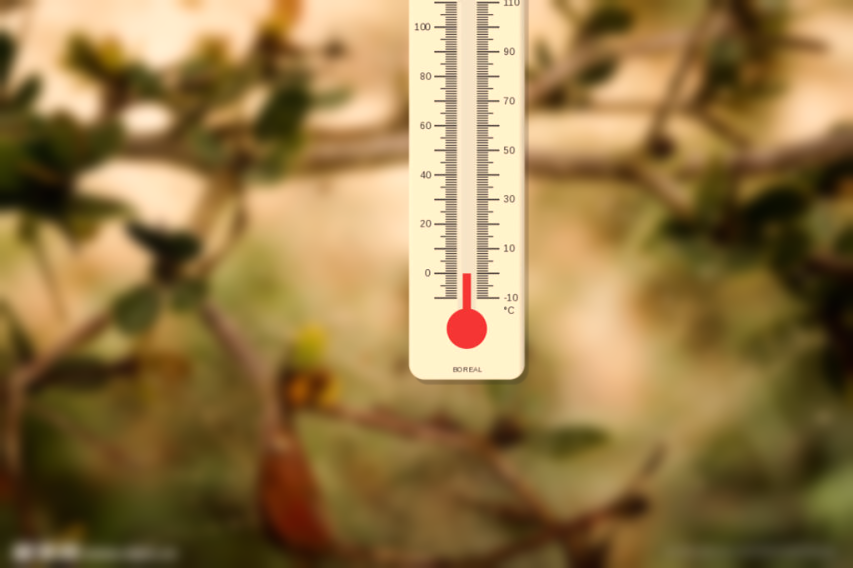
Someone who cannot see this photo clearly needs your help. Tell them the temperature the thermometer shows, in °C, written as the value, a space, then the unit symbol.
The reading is 0 °C
